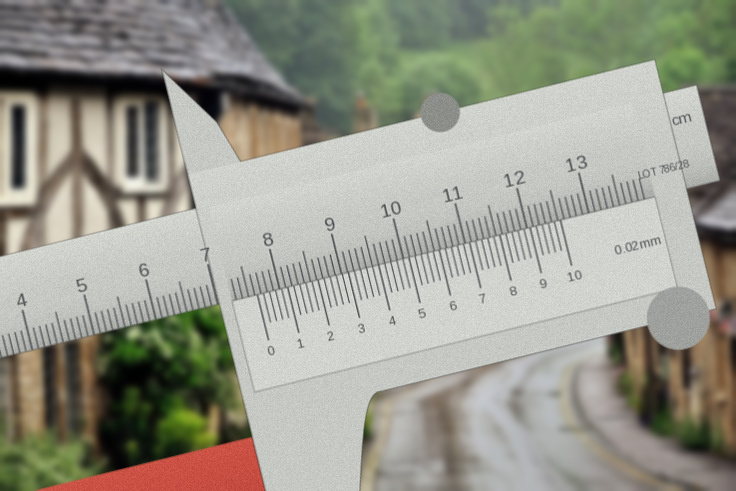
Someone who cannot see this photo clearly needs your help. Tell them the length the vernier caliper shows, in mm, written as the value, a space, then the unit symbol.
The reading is 76.4 mm
